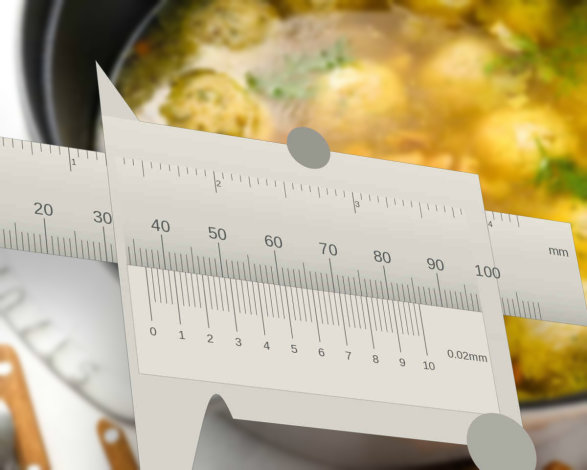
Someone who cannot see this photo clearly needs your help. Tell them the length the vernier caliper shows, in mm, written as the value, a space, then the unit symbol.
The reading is 36.6 mm
